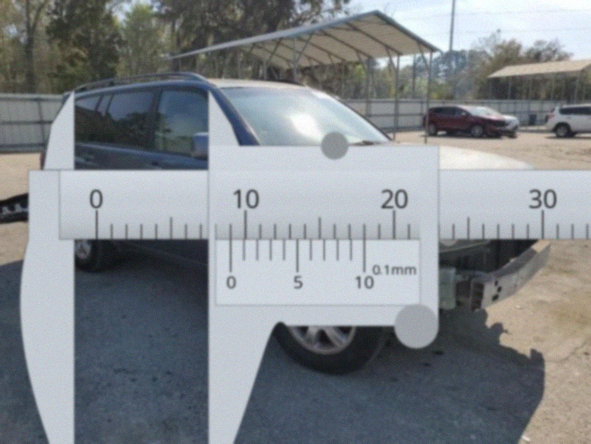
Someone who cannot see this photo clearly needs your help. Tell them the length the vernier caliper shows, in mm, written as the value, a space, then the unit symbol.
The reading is 9.0 mm
